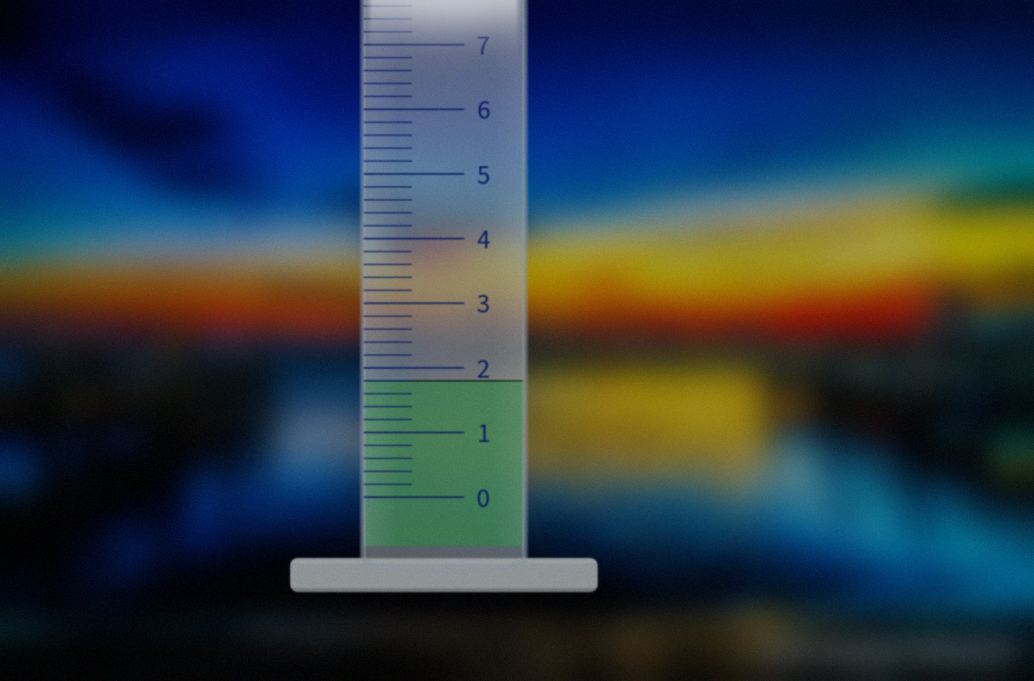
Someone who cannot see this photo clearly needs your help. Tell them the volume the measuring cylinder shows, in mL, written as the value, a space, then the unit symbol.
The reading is 1.8 mL
